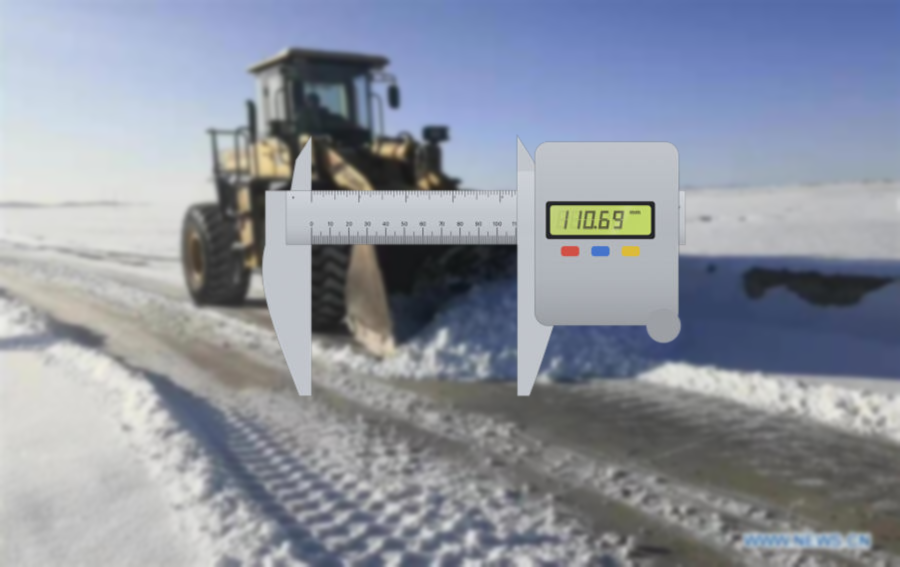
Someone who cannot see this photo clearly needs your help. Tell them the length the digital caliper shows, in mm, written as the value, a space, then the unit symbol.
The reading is 110.69 mm
